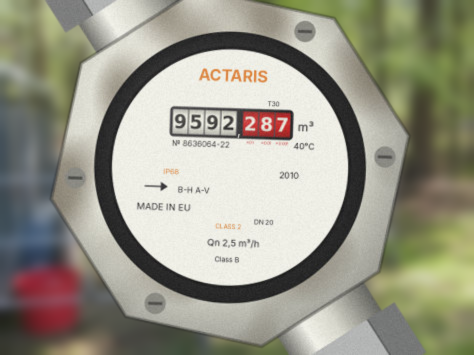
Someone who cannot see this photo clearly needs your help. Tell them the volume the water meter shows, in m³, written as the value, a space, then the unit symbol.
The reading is 9592.287 m³
